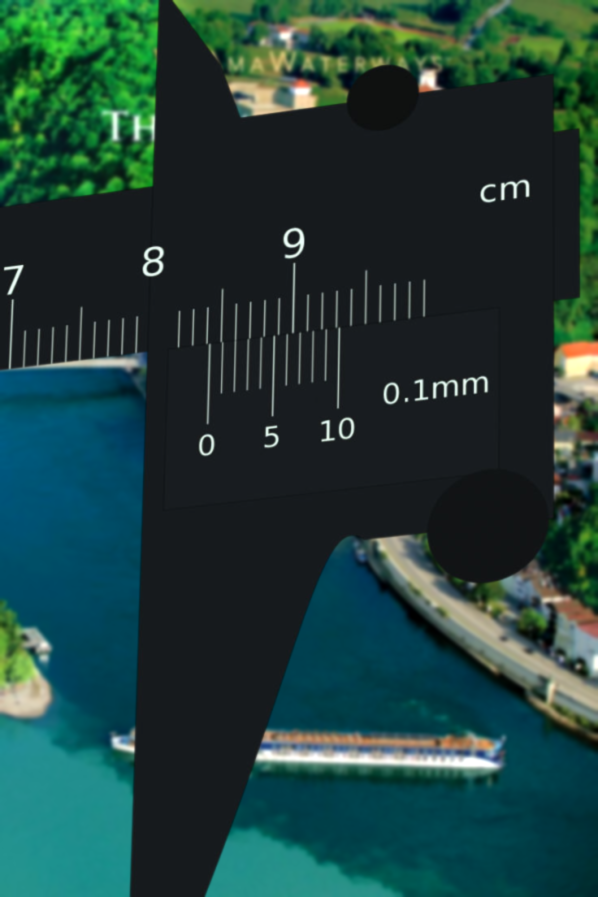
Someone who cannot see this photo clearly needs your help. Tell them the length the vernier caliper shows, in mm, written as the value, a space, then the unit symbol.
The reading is 84.2 mm
